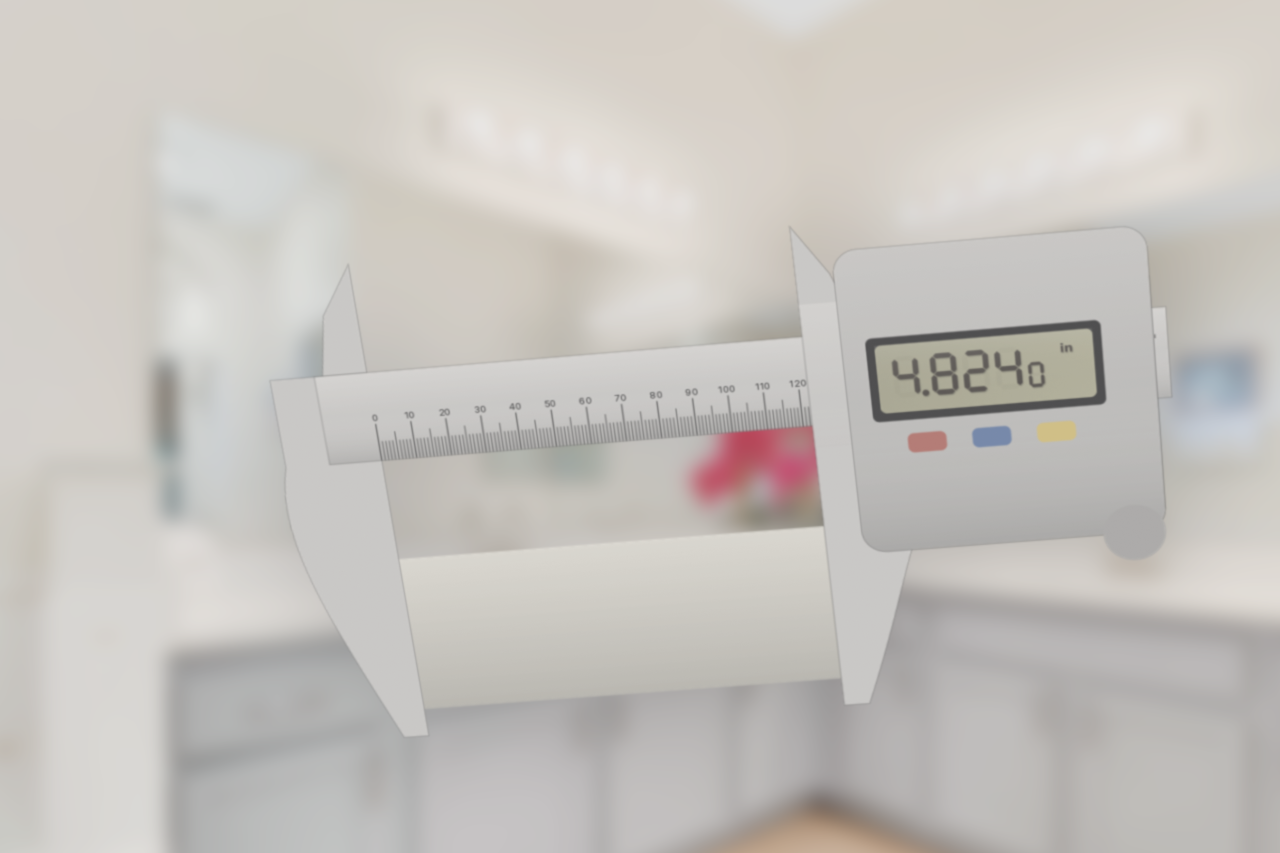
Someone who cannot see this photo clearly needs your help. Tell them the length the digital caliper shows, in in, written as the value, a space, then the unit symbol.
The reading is 4.8240 in
